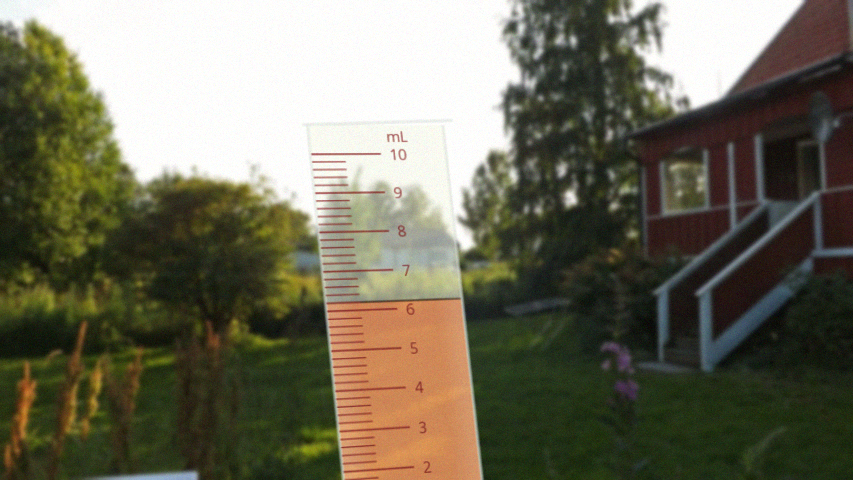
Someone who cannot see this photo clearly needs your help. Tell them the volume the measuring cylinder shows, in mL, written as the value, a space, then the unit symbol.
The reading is 6.2 mL
